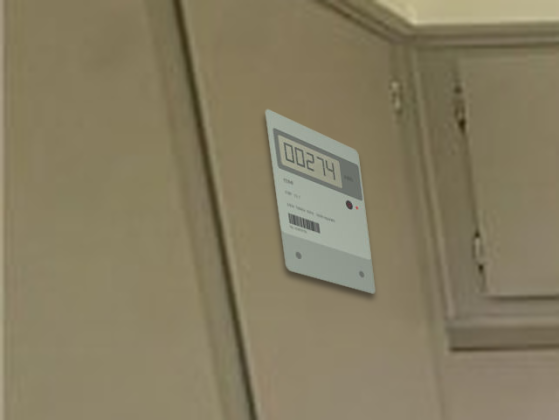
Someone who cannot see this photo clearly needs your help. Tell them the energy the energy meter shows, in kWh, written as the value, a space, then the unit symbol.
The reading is 274 kWh
